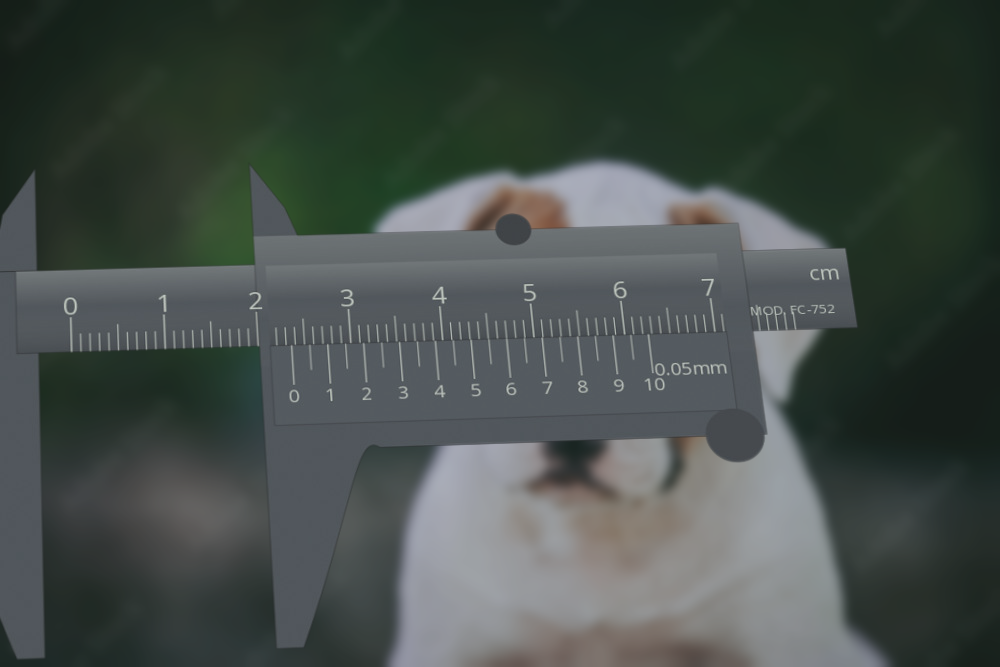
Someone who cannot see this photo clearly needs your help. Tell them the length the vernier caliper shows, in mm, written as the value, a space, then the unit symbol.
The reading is 23.6 mm
